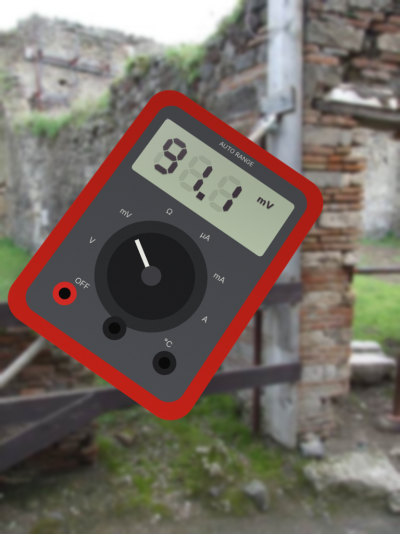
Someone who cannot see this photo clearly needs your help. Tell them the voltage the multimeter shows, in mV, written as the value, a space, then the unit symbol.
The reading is 91.1 mV
